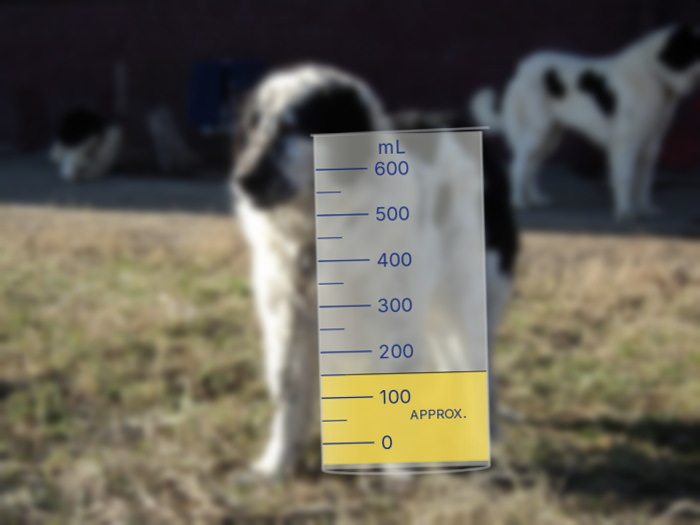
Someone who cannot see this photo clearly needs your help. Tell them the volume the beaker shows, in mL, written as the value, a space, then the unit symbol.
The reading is 150 mL
